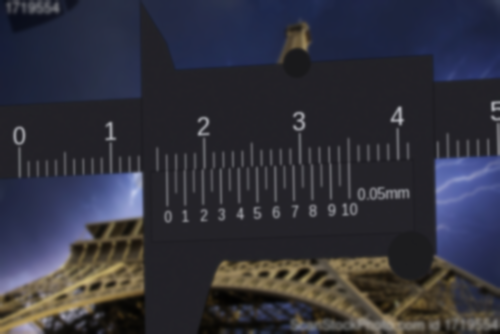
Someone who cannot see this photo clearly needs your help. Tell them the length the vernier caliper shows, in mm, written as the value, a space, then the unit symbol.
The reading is 16.0 mm
